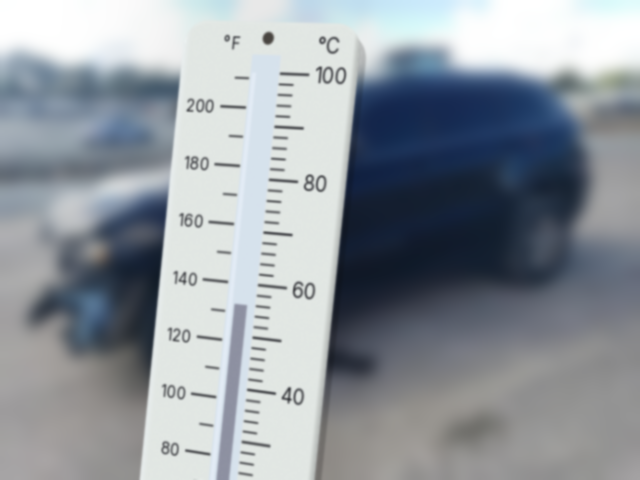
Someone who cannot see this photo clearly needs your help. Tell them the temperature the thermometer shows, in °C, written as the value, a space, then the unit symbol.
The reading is 56 °C
